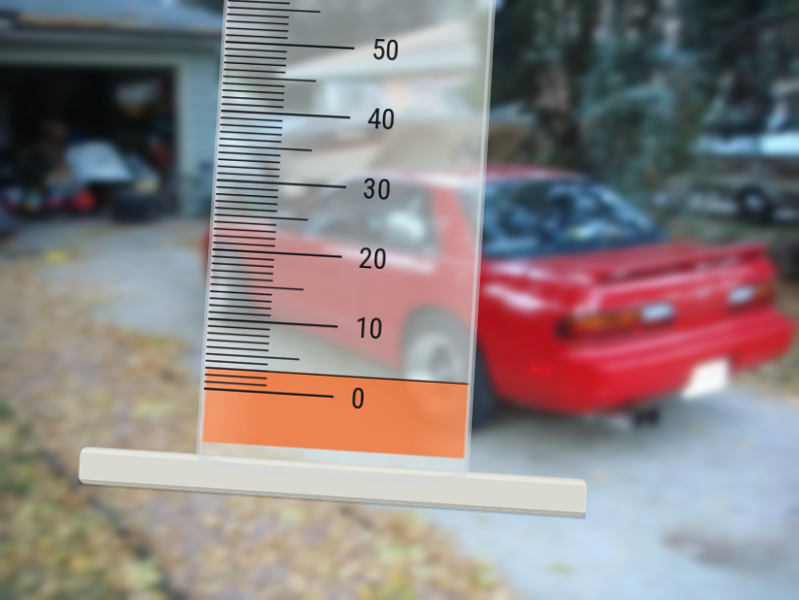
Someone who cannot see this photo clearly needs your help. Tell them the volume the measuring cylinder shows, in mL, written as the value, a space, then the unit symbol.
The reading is 3 mL
